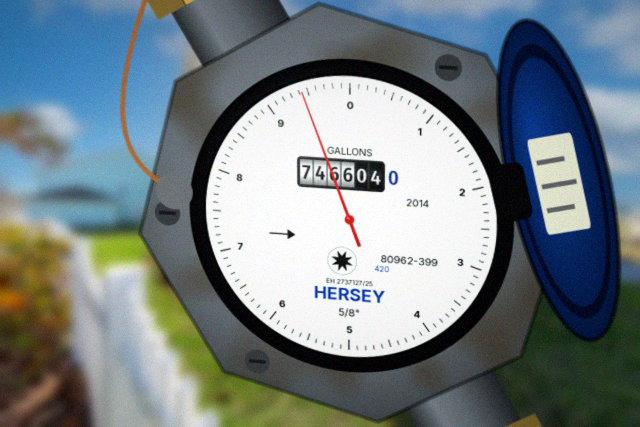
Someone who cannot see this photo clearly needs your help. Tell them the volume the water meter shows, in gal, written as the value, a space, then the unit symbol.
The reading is 7466039.4 gal
